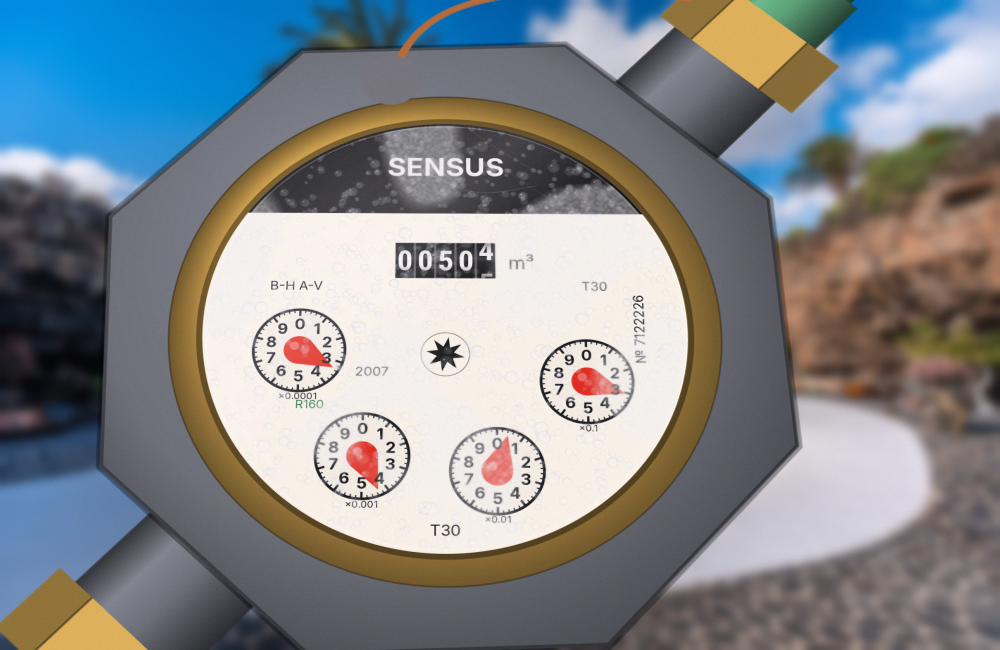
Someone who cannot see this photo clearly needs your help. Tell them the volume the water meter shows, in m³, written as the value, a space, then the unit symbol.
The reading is 504.3043 m³
